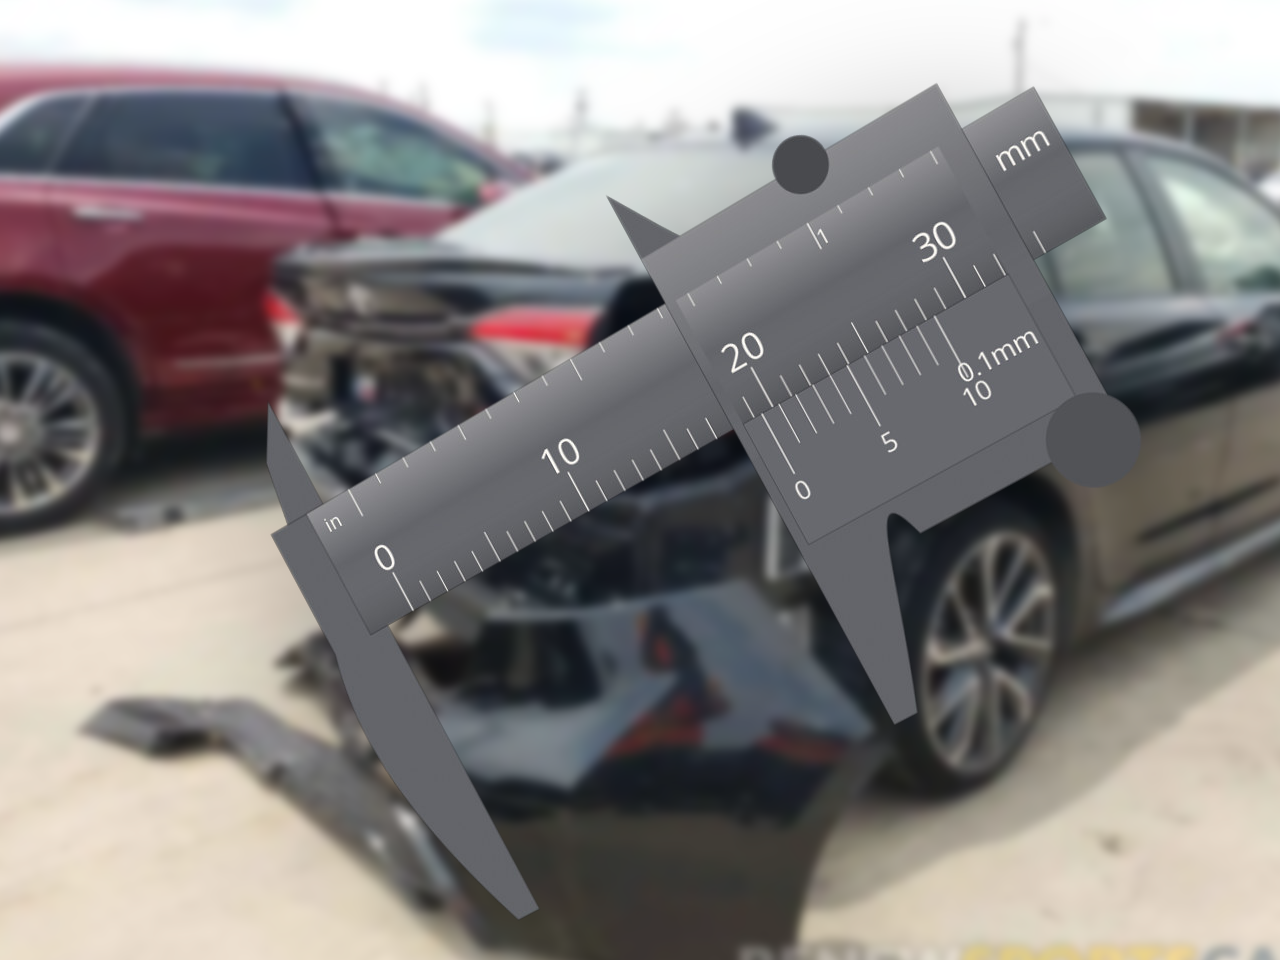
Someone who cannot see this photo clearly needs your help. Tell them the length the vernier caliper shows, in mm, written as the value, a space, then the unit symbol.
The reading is 19.4 mm
